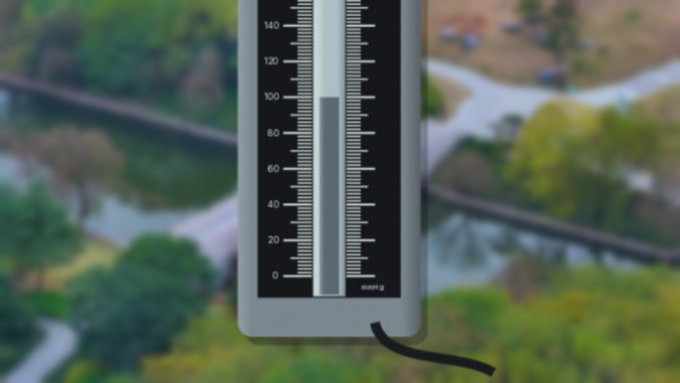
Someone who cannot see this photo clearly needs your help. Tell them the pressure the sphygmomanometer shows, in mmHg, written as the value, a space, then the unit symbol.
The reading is 100 mmHg
